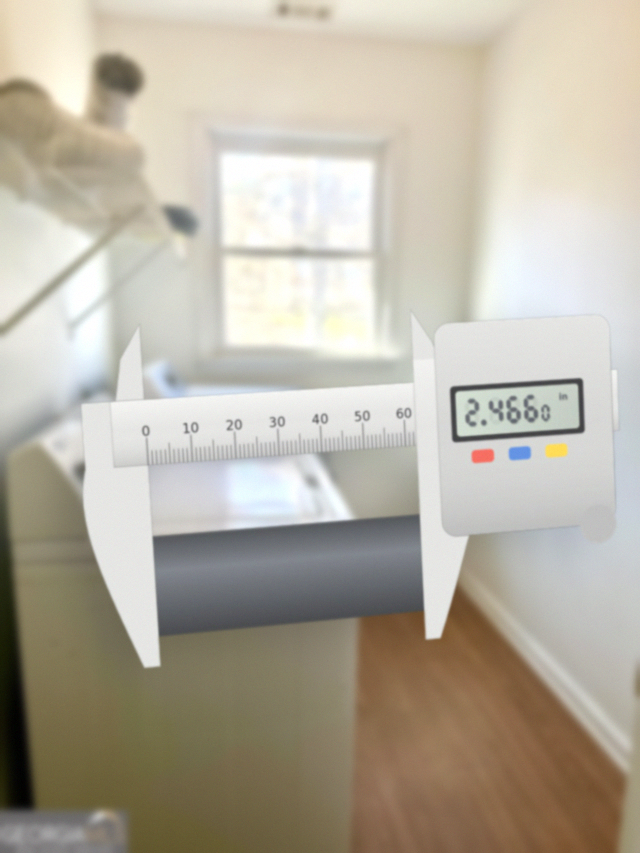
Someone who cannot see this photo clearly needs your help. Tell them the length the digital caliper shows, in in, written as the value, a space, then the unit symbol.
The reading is 2.4660 in
